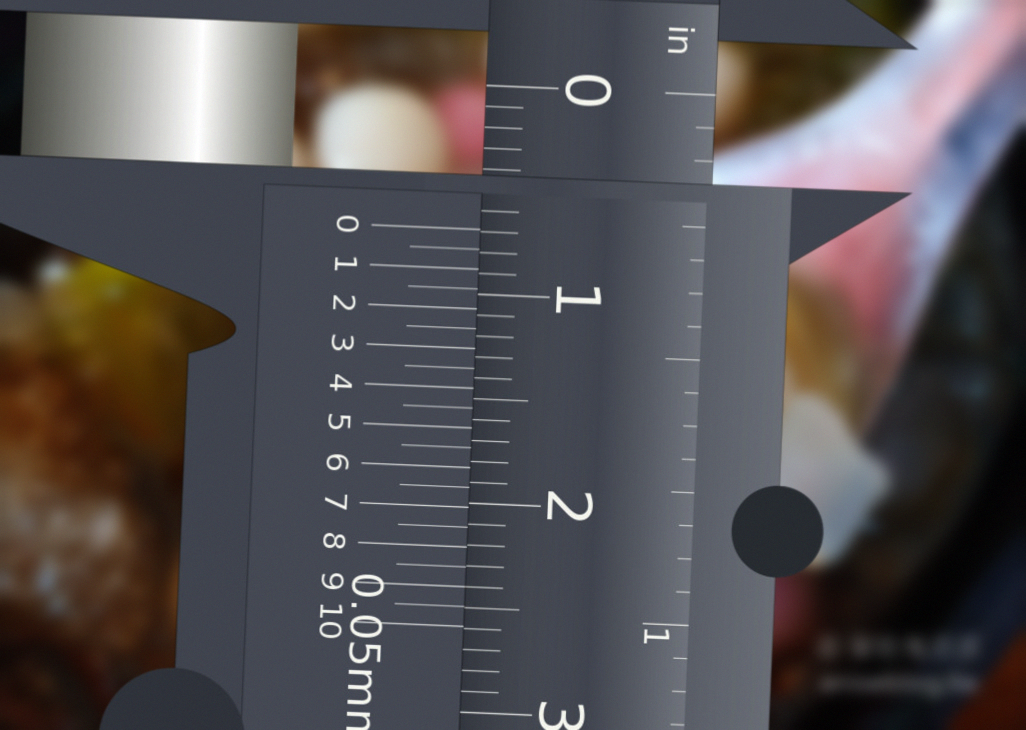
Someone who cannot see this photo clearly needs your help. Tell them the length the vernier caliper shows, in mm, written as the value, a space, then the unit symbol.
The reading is 6.9 mm
